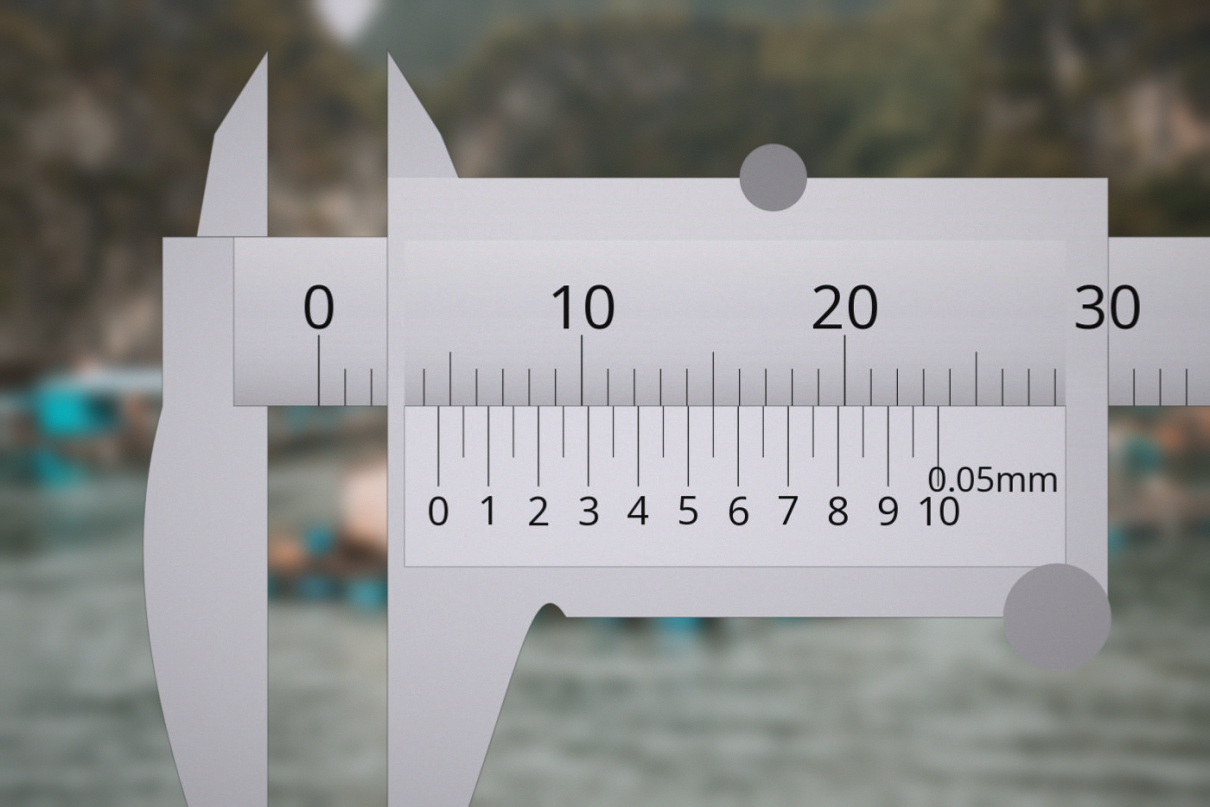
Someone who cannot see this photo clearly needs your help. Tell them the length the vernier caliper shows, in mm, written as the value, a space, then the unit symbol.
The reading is 4.55 mm
